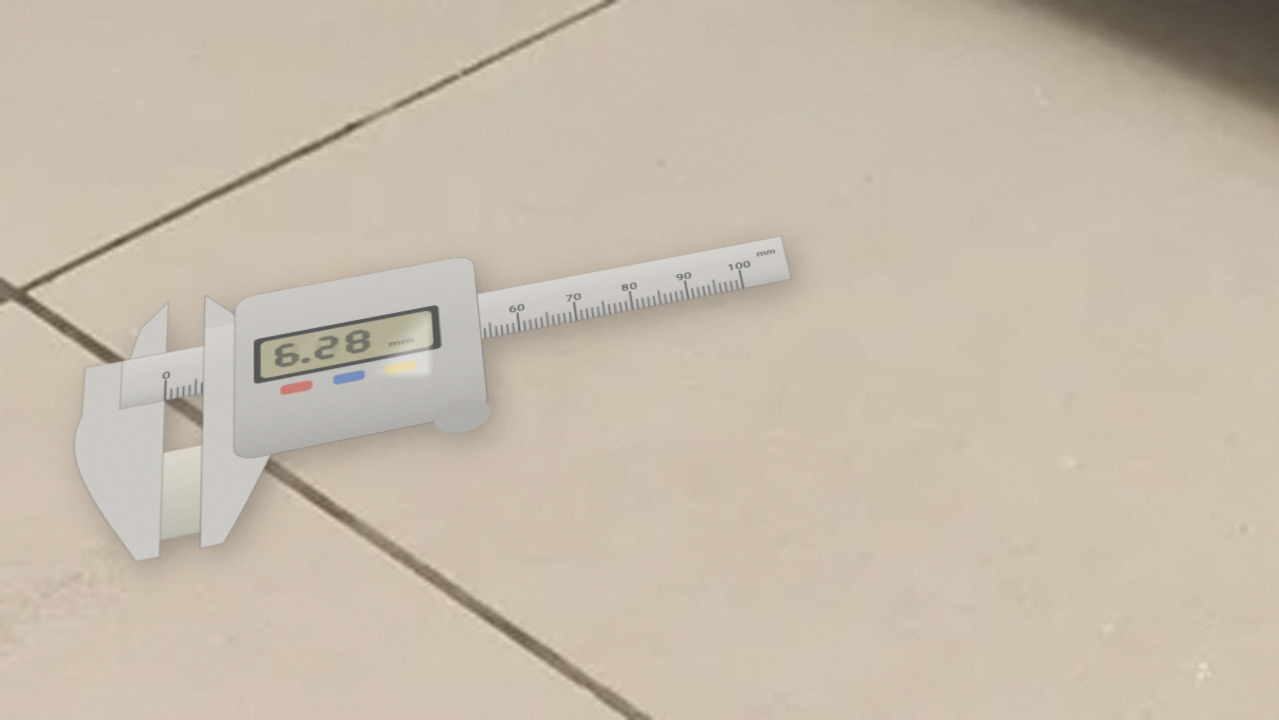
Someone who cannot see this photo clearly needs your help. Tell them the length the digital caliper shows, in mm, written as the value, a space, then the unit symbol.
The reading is 6.28 mm
